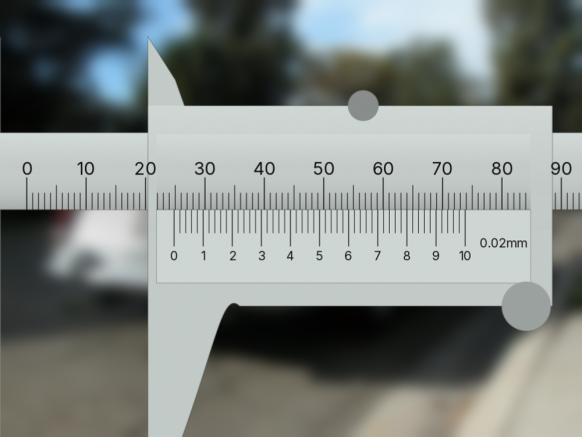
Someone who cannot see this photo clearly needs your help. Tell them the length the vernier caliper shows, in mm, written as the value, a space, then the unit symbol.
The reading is 24.8 mm
